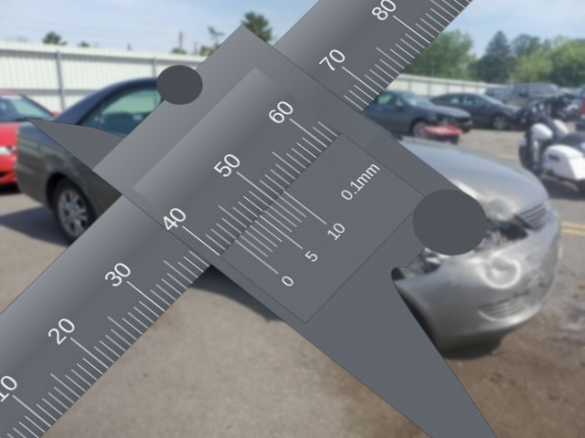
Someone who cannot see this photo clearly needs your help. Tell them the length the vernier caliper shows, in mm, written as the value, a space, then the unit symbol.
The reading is 42.8 mm
